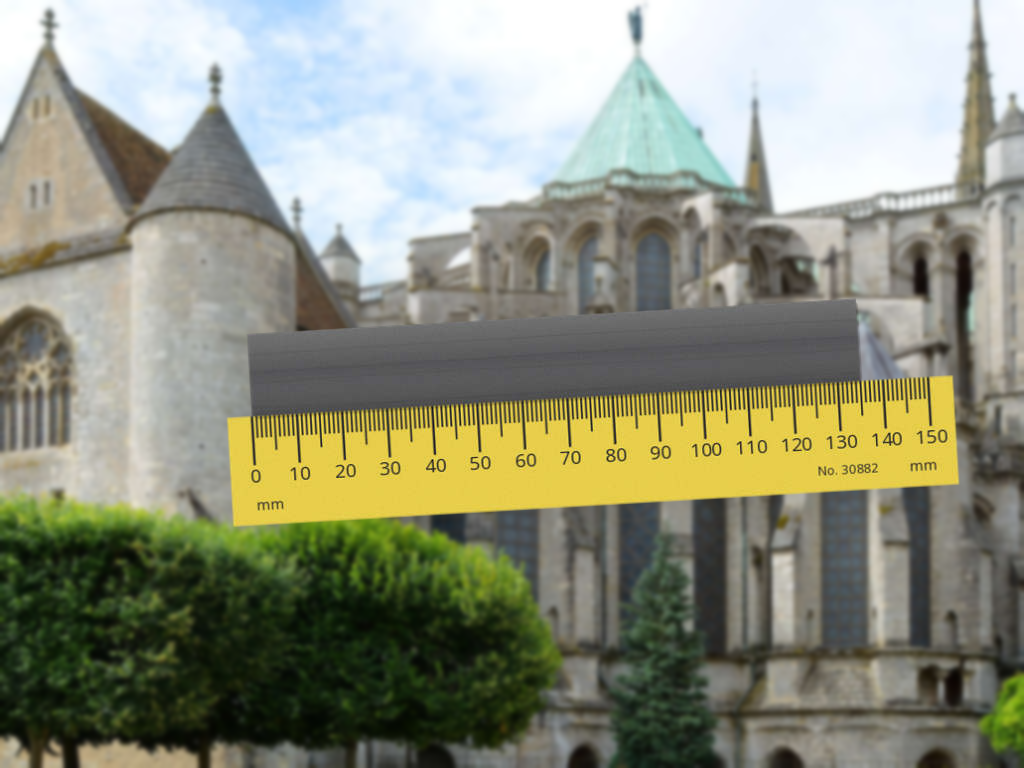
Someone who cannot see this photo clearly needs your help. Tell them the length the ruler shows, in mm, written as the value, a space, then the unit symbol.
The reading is 135 mm
